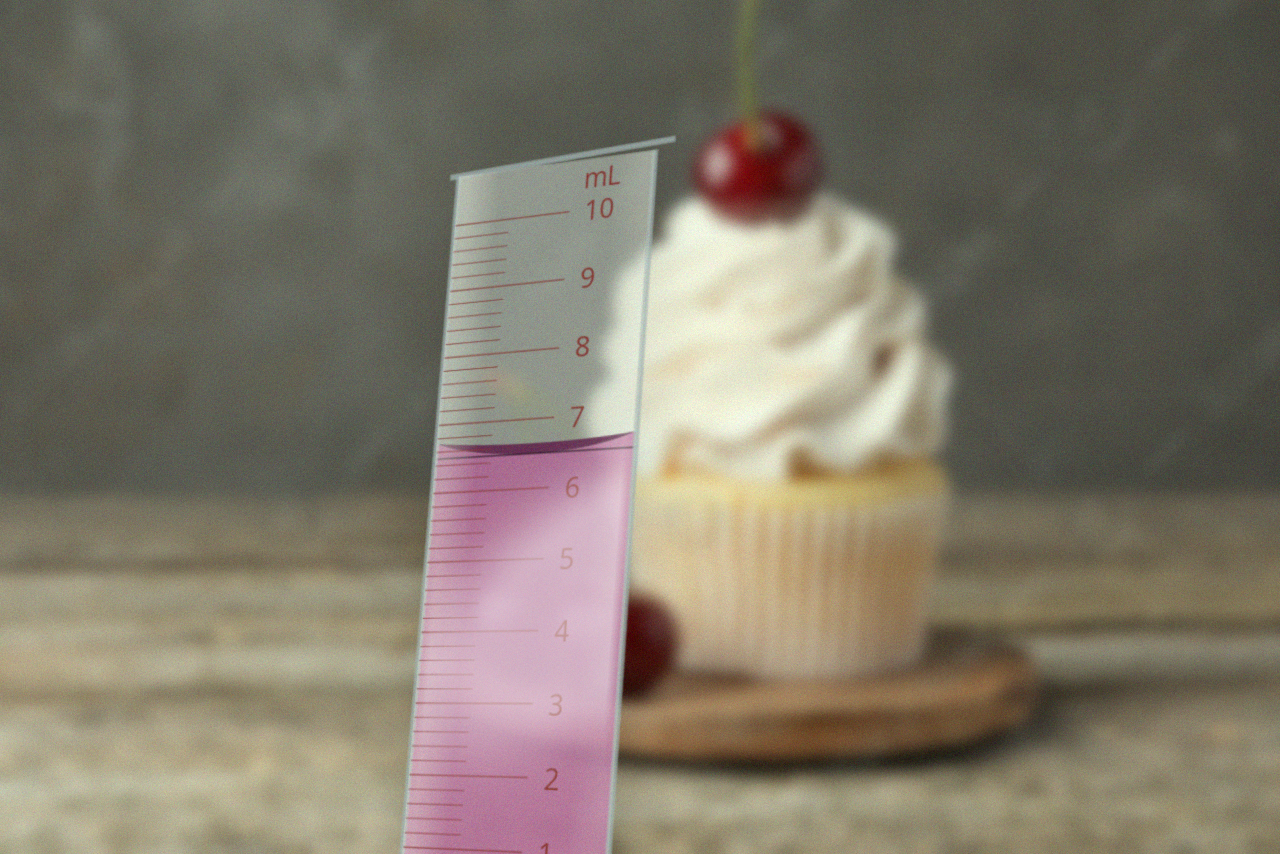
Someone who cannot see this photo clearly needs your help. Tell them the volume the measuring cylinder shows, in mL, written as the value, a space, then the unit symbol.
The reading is 6.5 mL
